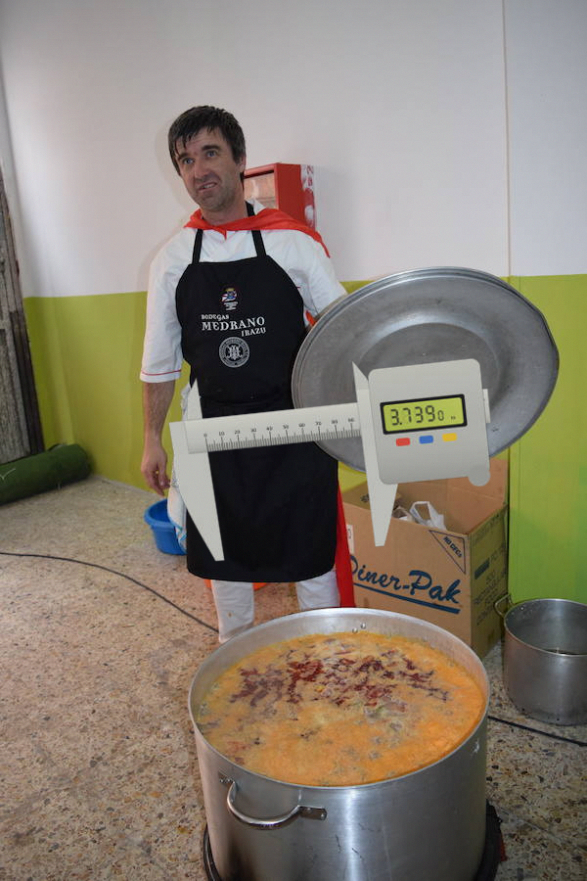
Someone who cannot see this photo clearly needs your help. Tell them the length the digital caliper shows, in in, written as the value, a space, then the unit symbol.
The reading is 3.7390 in
